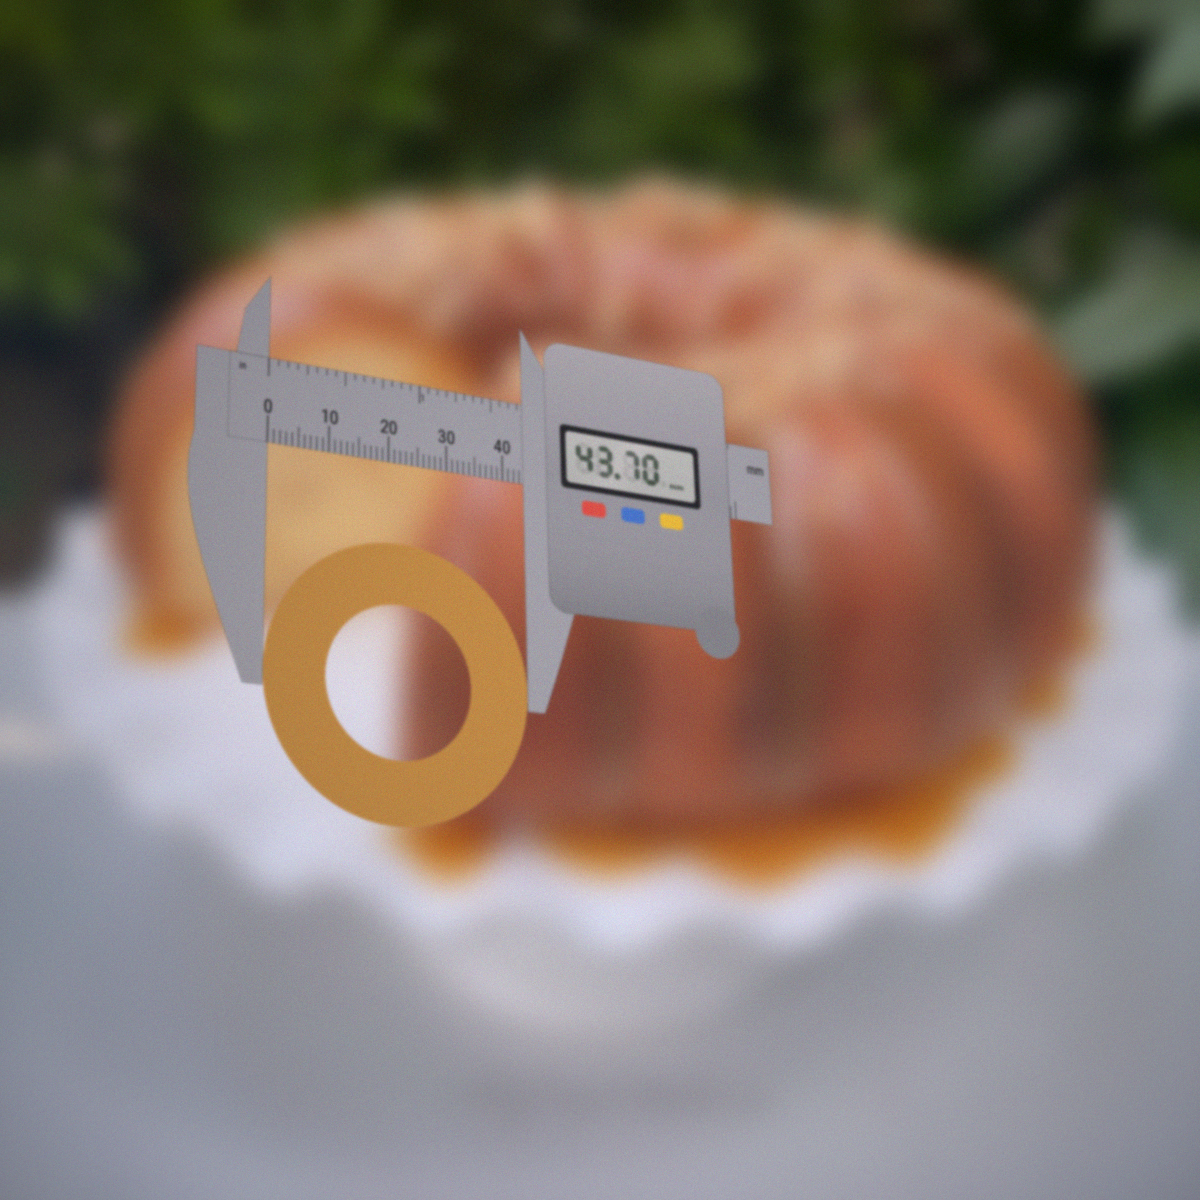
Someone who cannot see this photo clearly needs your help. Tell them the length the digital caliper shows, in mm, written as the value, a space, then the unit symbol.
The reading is 43.70 mm
